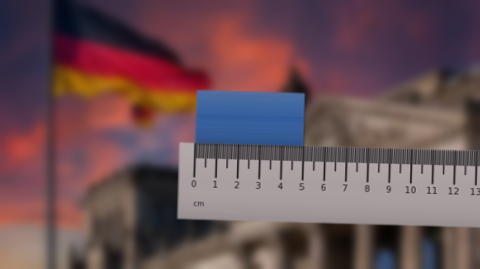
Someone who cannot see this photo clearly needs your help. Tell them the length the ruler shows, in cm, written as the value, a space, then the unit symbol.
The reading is 5 cm
